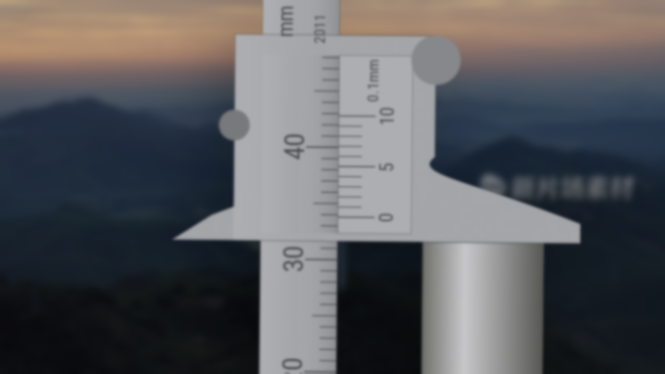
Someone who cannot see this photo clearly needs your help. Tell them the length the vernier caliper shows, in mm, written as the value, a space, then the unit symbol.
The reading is 33.8 mm
